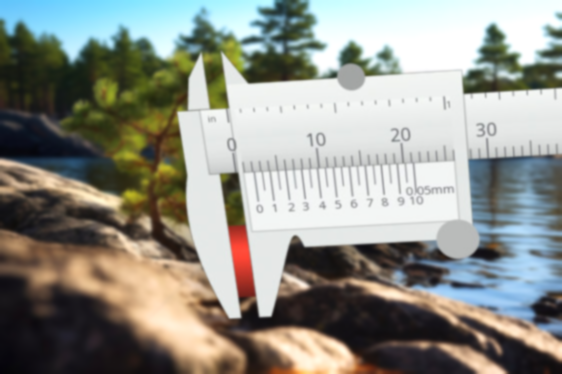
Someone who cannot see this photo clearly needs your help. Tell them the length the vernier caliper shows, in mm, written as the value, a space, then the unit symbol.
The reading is 2.2 mm
